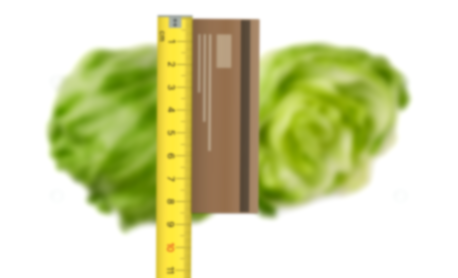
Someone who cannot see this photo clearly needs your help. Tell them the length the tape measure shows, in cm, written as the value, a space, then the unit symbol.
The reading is 8.5 cm
